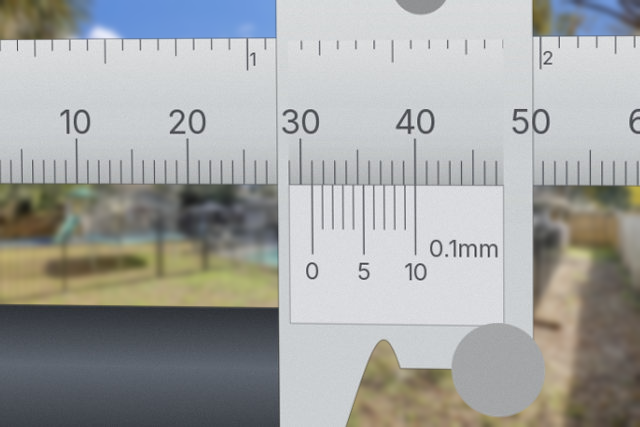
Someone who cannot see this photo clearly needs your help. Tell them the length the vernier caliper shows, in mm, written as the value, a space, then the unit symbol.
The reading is 31.0 mm
